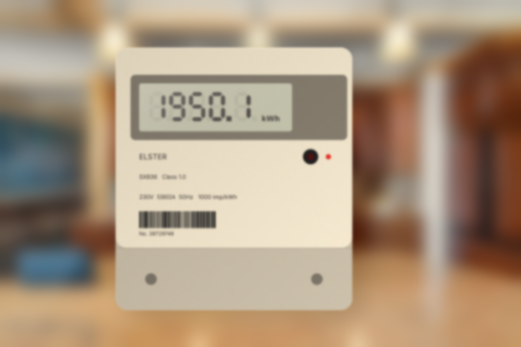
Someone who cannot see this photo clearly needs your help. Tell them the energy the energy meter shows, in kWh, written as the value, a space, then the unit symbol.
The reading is 1950.1 kWh
